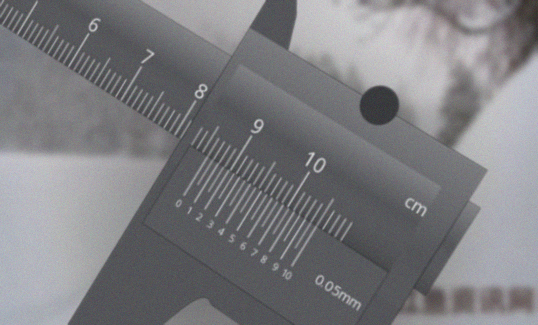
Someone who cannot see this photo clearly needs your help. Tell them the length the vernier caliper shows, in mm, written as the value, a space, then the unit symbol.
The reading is 86.0 mm
